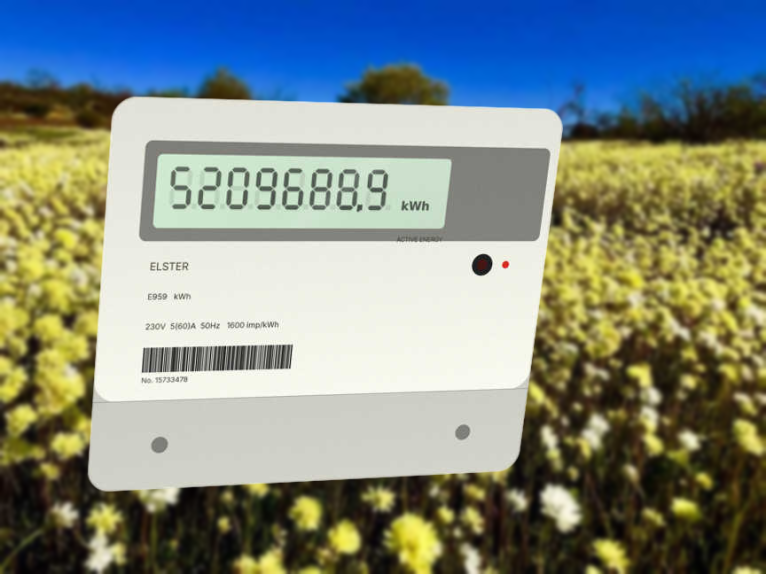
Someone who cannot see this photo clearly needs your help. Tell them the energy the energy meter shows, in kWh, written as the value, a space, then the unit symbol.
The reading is 5209688.9 kWh
